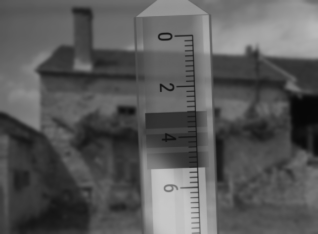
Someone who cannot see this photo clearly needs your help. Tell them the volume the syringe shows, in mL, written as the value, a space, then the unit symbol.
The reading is 3 mL
